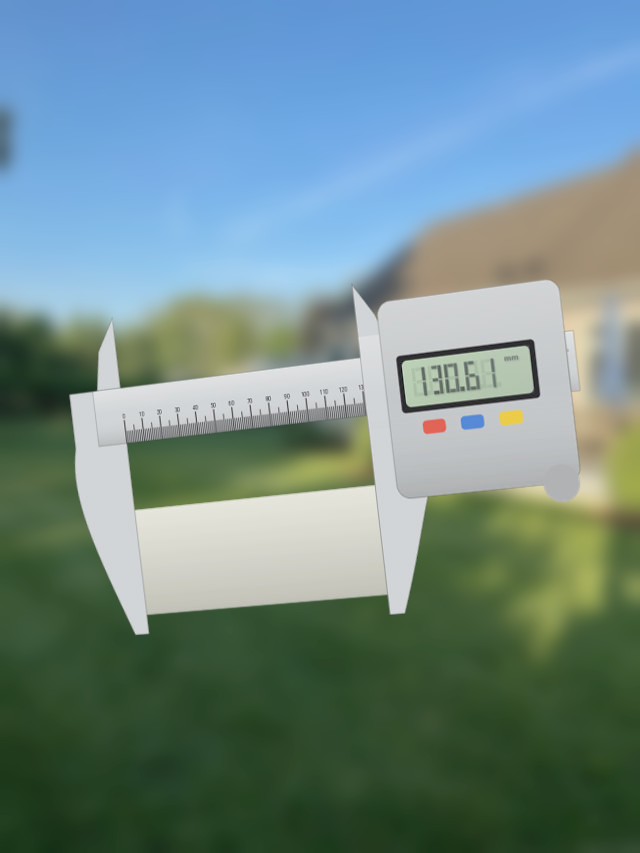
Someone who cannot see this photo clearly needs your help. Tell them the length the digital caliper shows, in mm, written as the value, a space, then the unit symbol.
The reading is 130.61 mm
